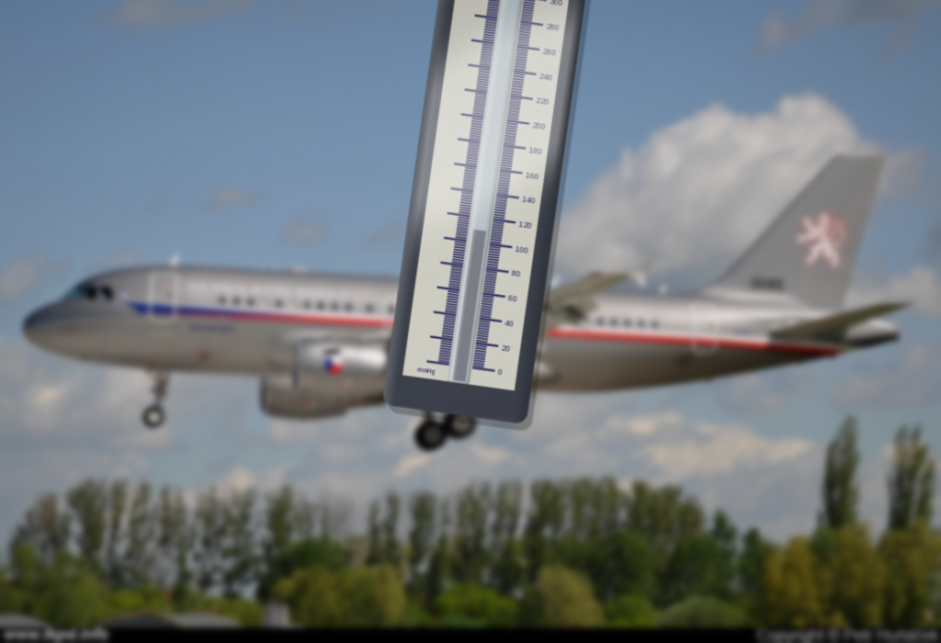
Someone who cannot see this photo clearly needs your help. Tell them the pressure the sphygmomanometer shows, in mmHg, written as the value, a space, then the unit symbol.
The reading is 110 mmHg
